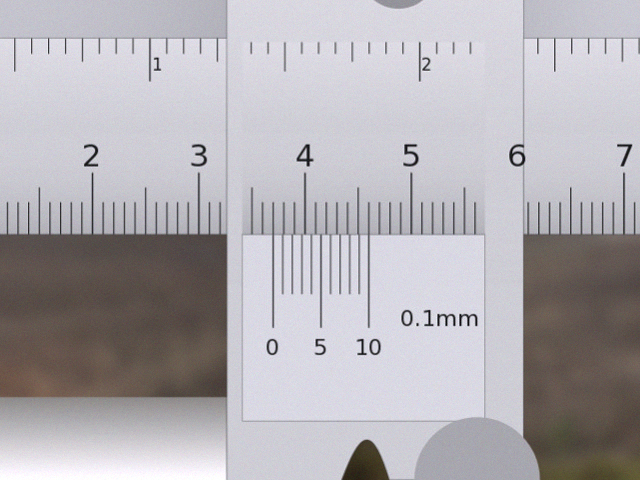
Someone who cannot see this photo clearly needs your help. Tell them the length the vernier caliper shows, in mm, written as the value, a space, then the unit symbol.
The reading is 37.0 mm
